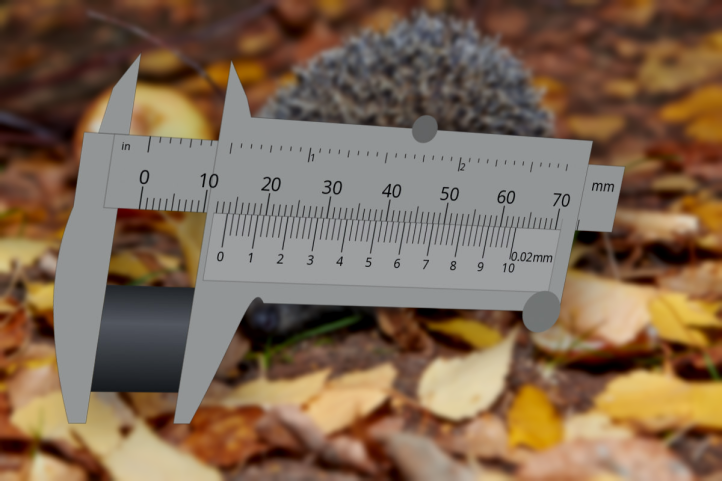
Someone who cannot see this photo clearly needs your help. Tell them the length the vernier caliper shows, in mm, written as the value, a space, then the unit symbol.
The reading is 13.8 mm
